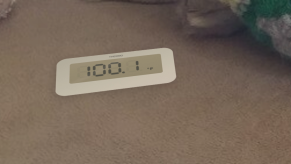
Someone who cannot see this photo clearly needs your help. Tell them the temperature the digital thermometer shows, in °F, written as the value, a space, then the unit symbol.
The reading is 100.1 °F
